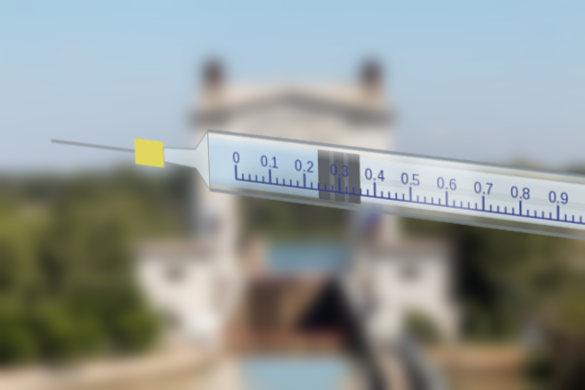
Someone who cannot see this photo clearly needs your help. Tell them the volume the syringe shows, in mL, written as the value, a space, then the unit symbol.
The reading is 0.24 mL
